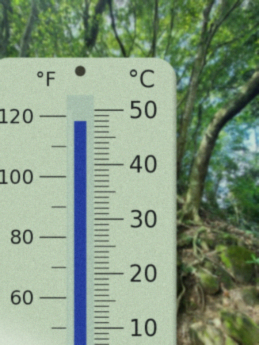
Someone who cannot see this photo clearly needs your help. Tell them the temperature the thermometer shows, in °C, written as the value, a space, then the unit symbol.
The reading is 48 °C
